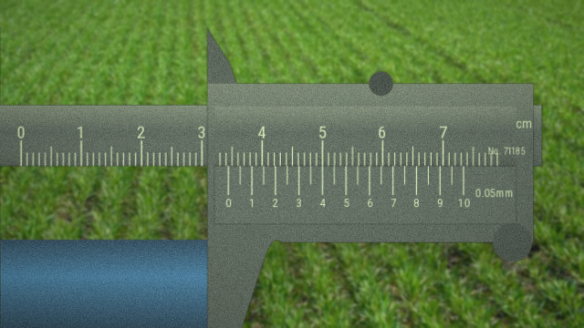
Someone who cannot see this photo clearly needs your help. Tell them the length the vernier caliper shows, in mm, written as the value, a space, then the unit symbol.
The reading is 34.4 mm
